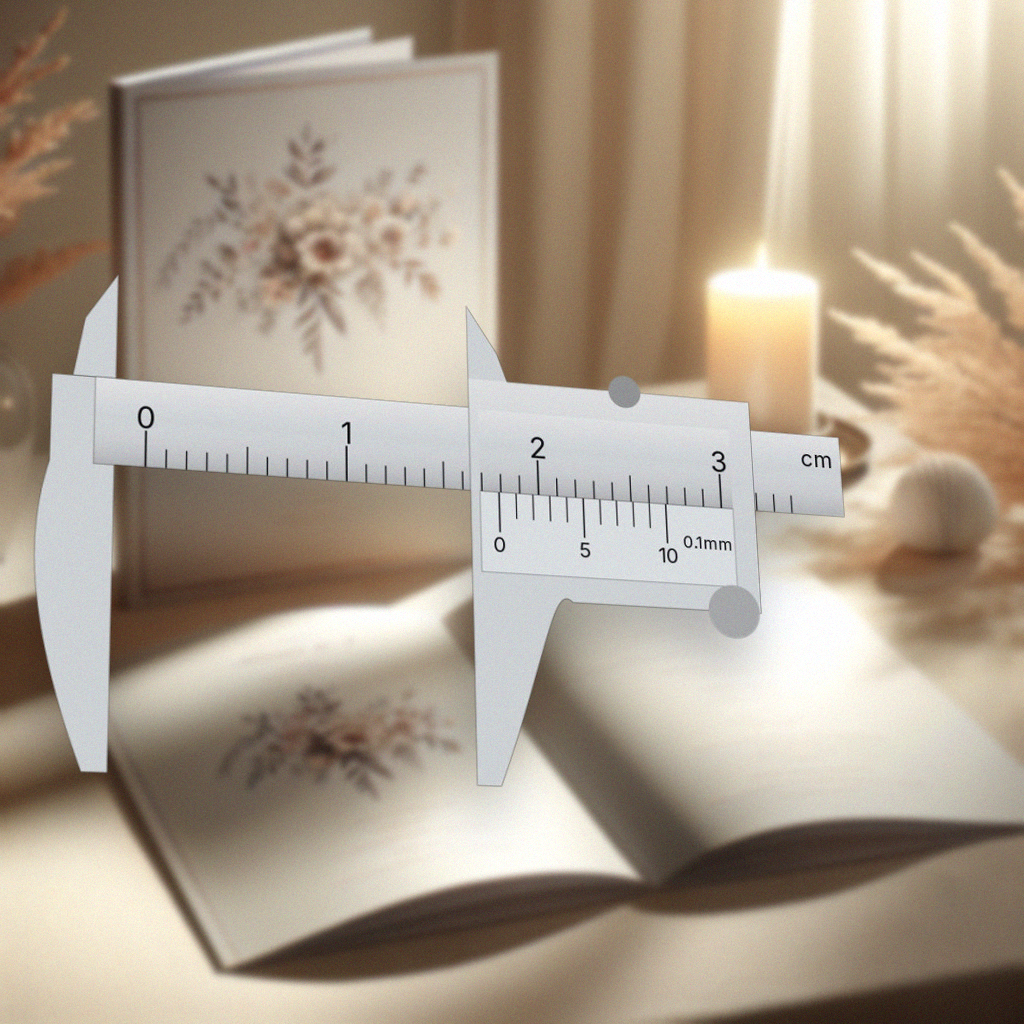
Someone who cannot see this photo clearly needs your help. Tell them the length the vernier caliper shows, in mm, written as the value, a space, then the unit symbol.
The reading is 17.9 mm
